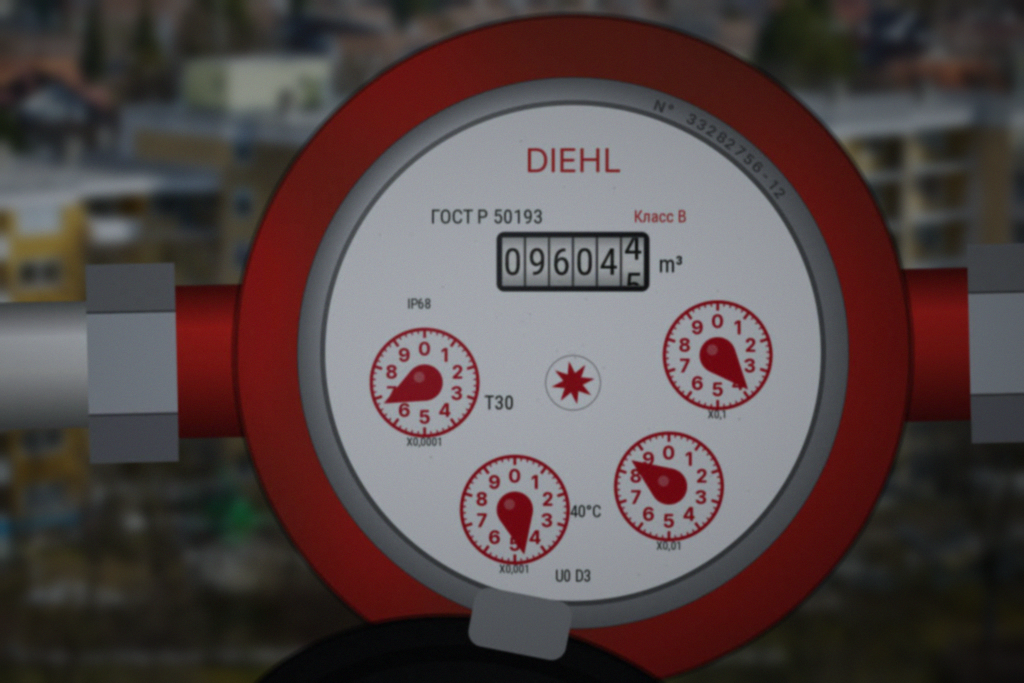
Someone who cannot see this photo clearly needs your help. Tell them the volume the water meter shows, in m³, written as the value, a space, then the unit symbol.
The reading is 96044.3846 m³
